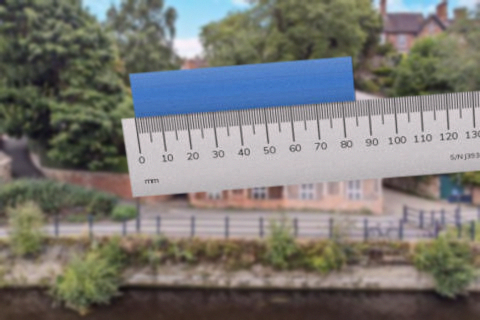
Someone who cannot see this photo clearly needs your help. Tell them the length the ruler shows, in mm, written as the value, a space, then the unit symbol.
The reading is 85 mm
